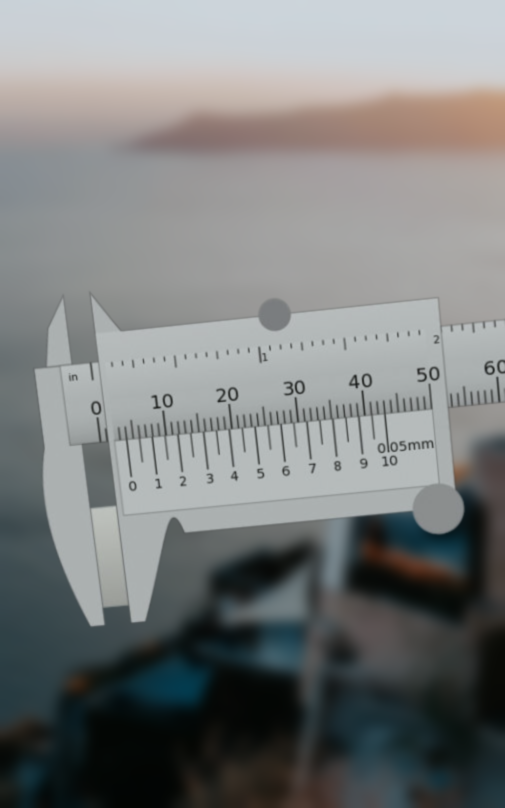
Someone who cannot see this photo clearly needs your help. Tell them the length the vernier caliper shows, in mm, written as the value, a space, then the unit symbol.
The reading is 4.0 mm
